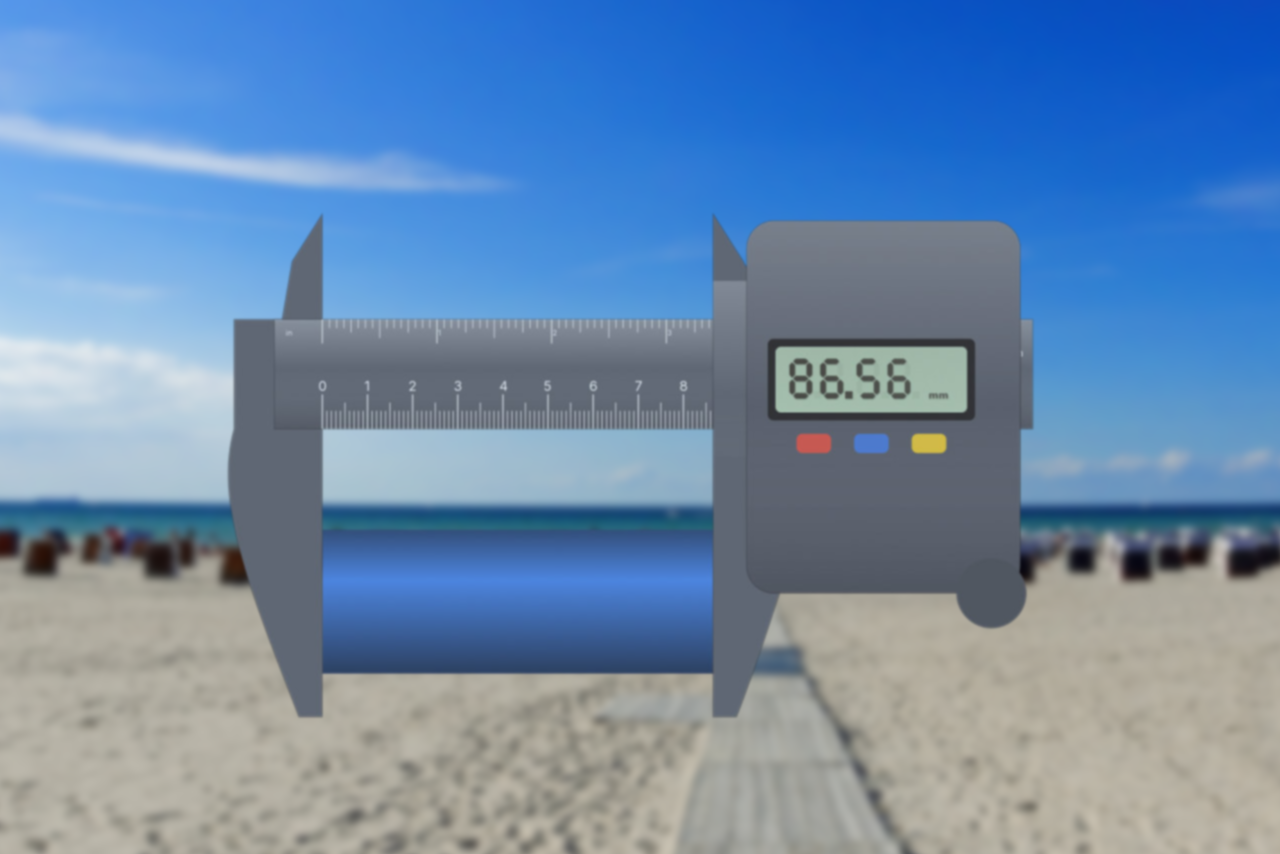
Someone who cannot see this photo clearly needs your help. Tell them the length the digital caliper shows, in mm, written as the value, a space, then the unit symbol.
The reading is 86.56 mm
